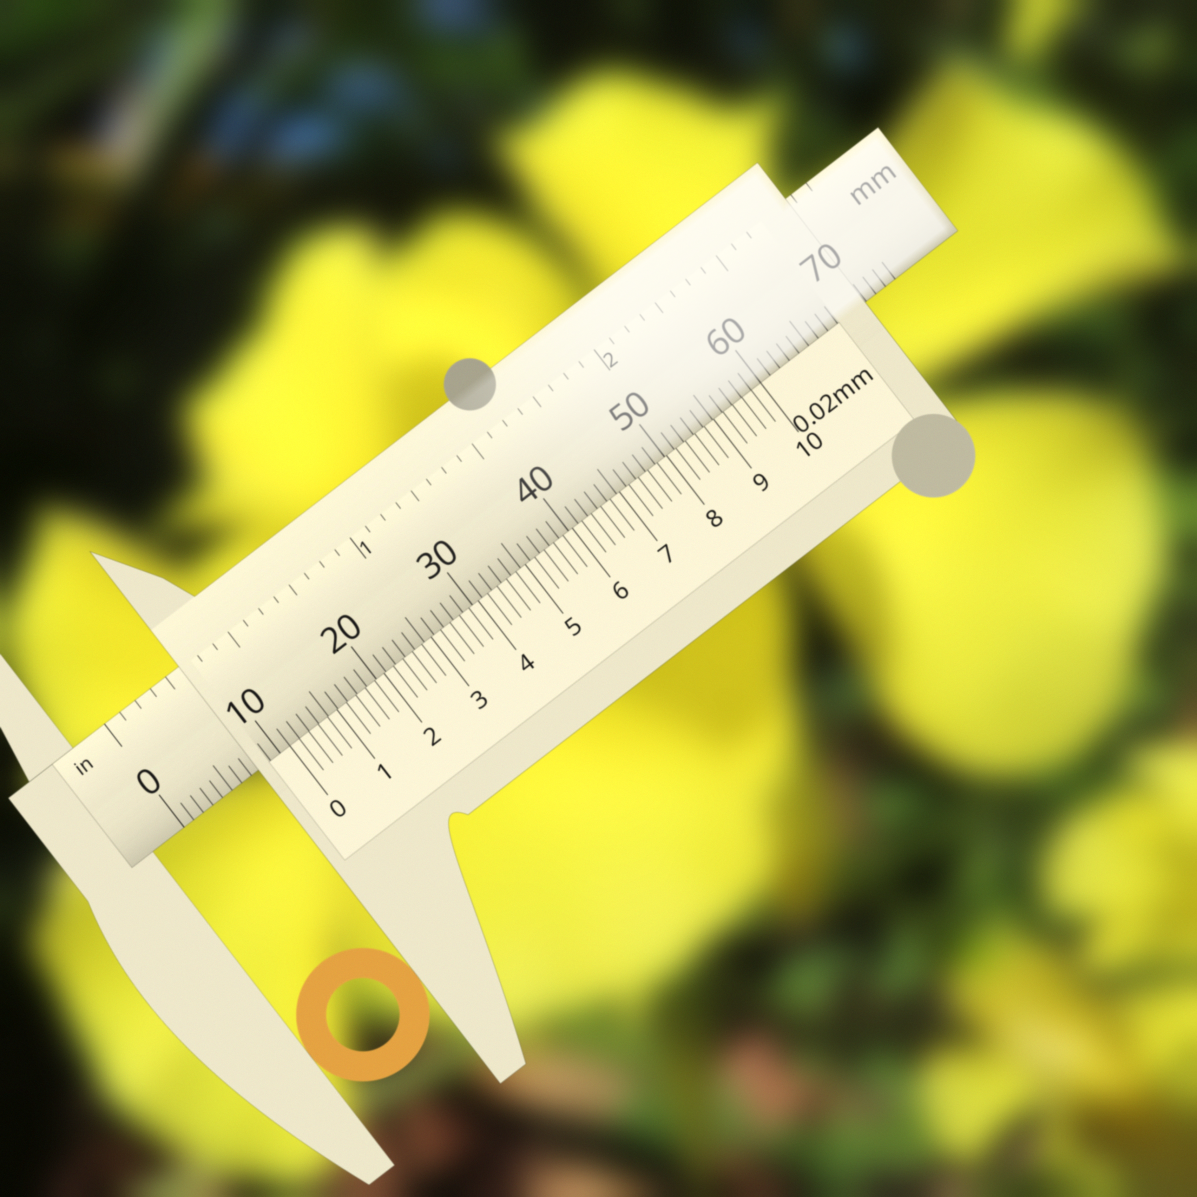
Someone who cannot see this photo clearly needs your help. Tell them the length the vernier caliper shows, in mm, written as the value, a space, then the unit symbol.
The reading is 11.0 mm
